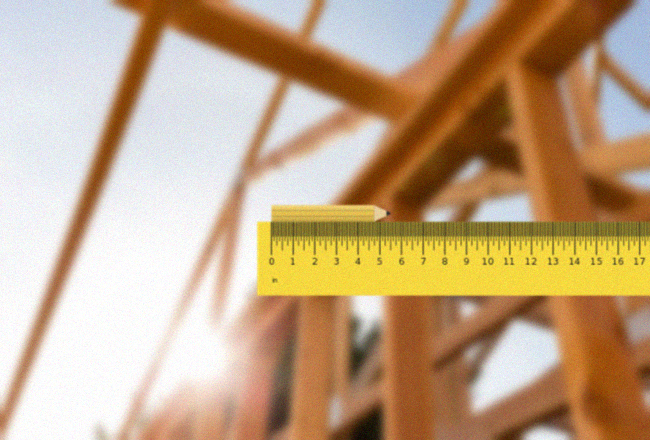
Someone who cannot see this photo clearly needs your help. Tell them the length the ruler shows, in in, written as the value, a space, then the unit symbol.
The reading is 5.5 in
